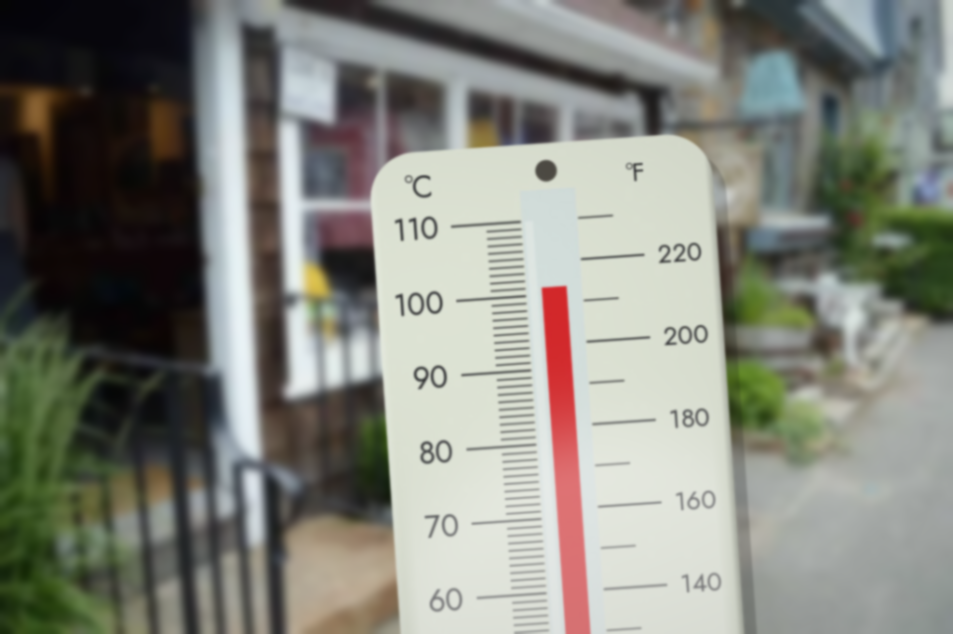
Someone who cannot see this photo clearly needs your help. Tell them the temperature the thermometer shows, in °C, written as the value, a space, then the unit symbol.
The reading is 101 °C
